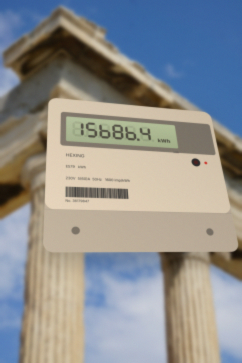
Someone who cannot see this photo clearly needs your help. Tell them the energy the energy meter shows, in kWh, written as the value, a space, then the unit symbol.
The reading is 15686.4 kWh
